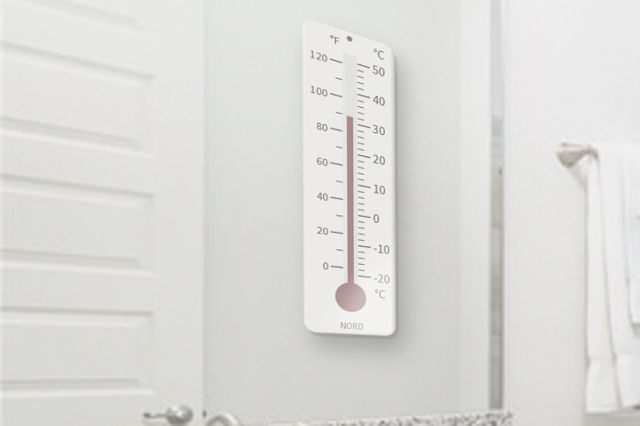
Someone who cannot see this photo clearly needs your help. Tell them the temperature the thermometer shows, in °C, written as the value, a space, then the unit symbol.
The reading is 32 °C
